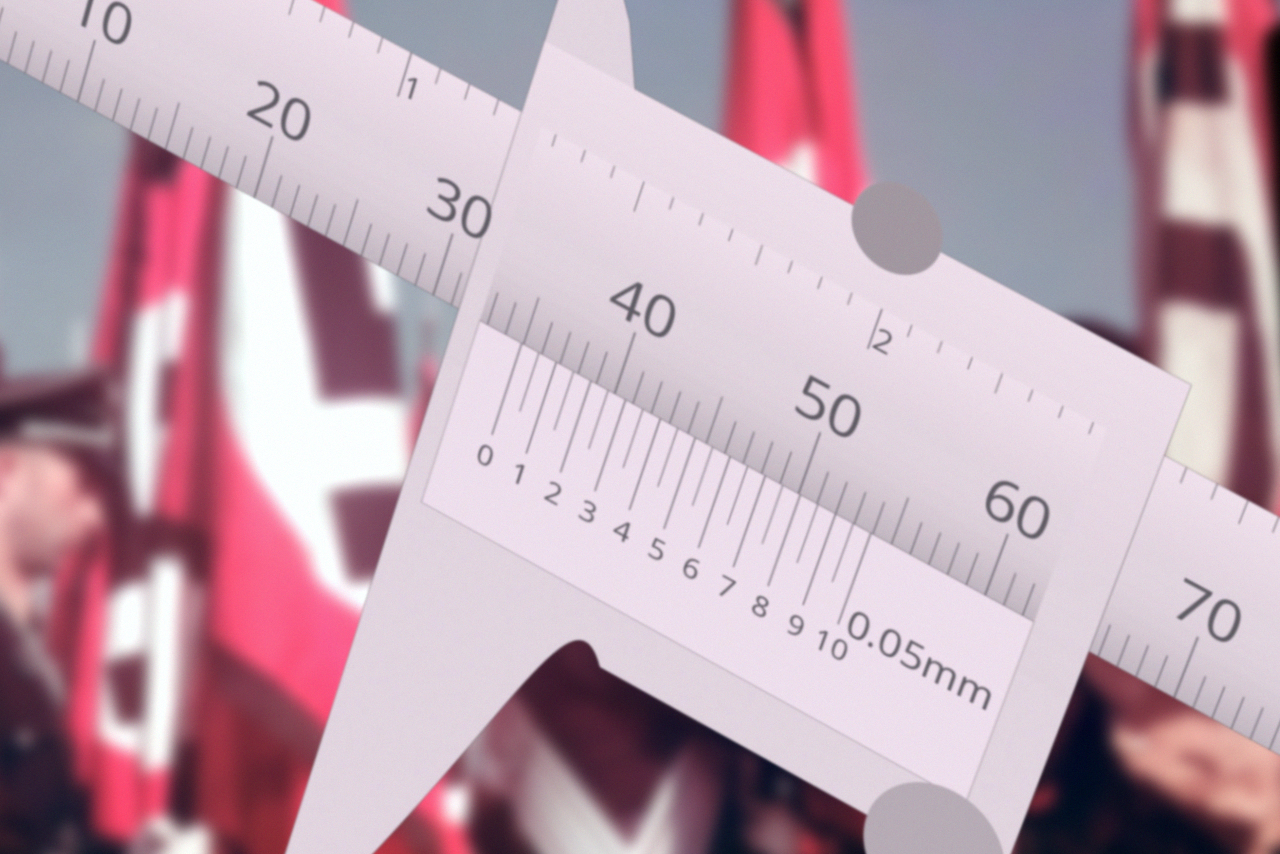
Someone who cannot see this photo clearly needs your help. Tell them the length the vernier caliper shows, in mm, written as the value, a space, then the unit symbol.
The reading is 34.9 mm
